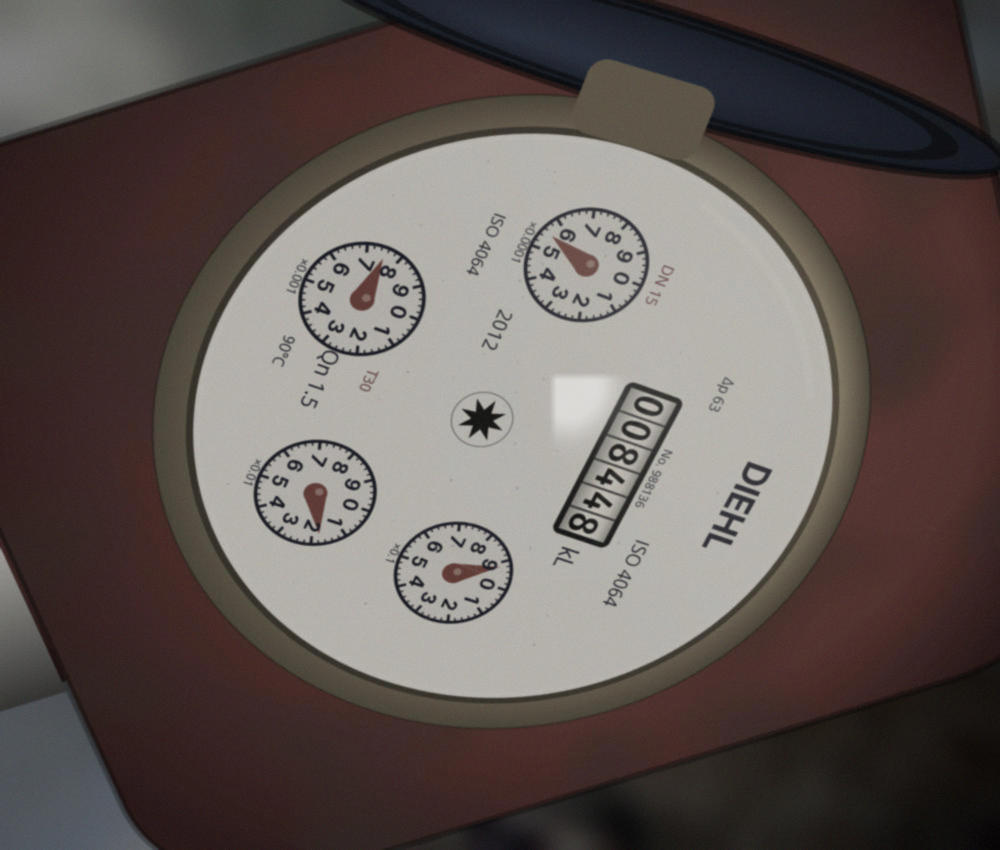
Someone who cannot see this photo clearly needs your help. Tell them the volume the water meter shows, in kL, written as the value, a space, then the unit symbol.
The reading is 8447.9175 kL
